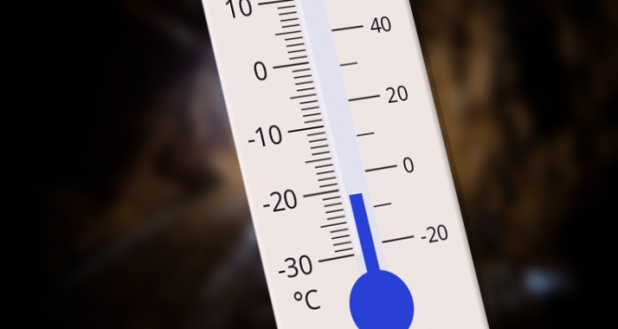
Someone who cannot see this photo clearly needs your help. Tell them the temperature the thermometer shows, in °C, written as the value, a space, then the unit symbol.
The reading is -21 °C
